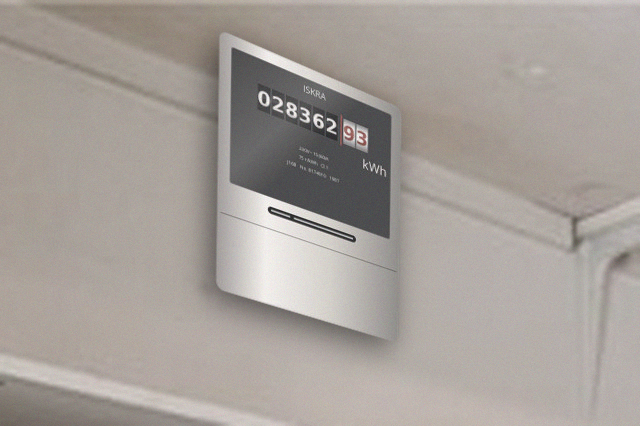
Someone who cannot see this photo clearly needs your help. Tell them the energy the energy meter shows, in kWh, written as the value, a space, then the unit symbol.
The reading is 28362.93 kWh
